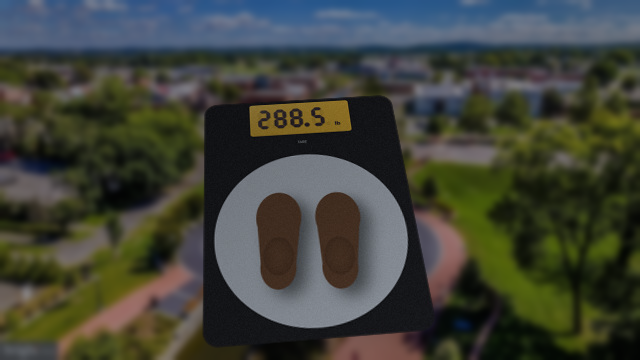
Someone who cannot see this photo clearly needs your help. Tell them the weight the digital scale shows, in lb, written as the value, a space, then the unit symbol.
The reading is 288.5 lb
